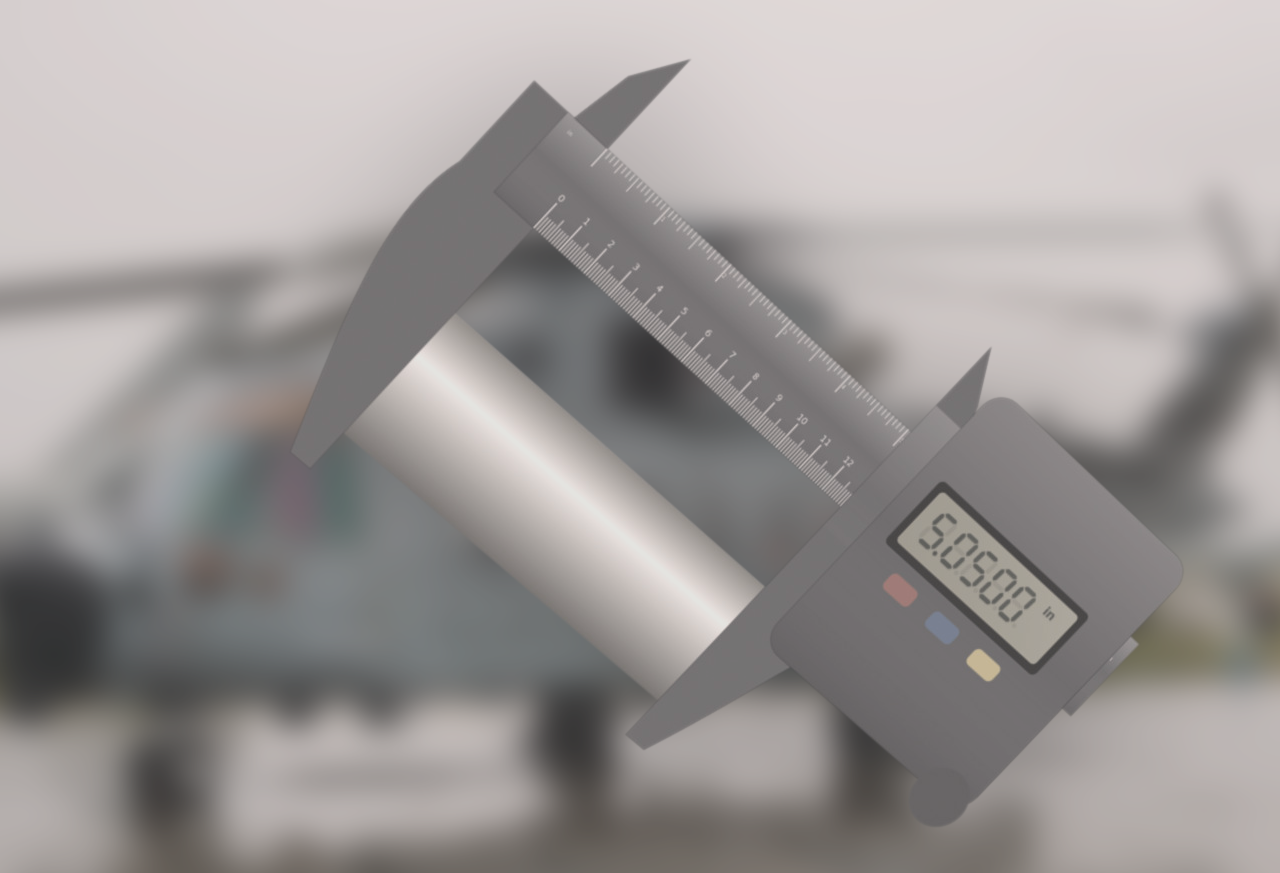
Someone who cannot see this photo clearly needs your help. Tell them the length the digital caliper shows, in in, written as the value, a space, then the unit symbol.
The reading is 5.0500 in
